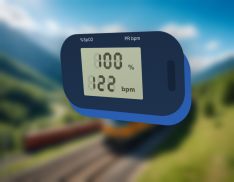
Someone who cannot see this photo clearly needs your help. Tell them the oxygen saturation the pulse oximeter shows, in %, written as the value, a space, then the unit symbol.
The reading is 100 %
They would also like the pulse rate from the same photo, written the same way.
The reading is 122 bpm
